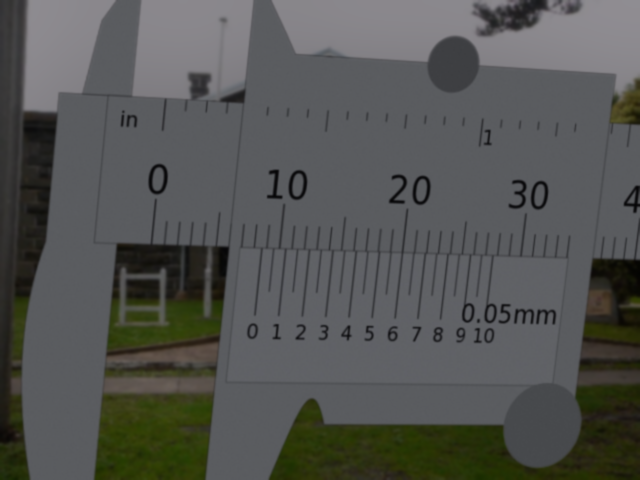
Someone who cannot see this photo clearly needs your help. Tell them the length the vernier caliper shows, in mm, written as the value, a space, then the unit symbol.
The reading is 8.6 mm
